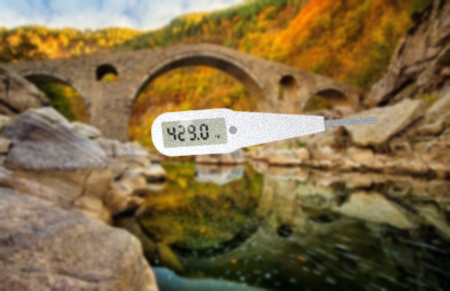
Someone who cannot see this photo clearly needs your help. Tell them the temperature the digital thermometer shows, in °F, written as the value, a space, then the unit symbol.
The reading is 429.0 °F
